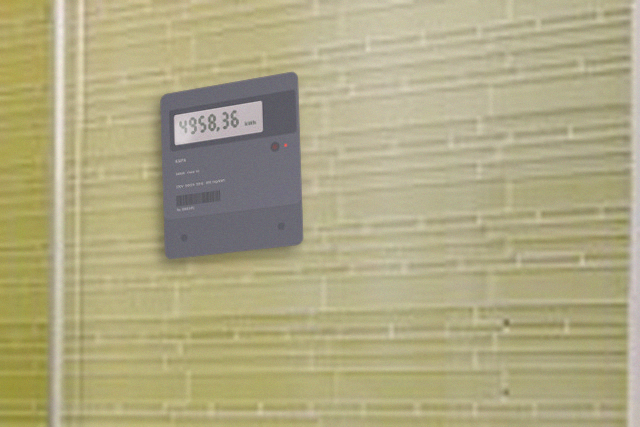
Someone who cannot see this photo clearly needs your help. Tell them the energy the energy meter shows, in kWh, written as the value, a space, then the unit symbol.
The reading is 4958.36 kWh
